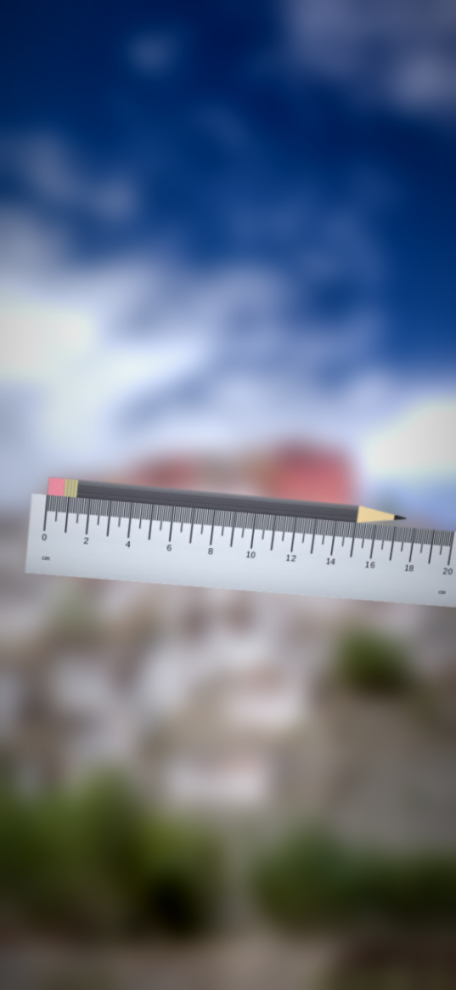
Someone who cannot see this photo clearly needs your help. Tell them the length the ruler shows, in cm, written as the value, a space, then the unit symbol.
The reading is 17.5 cm
